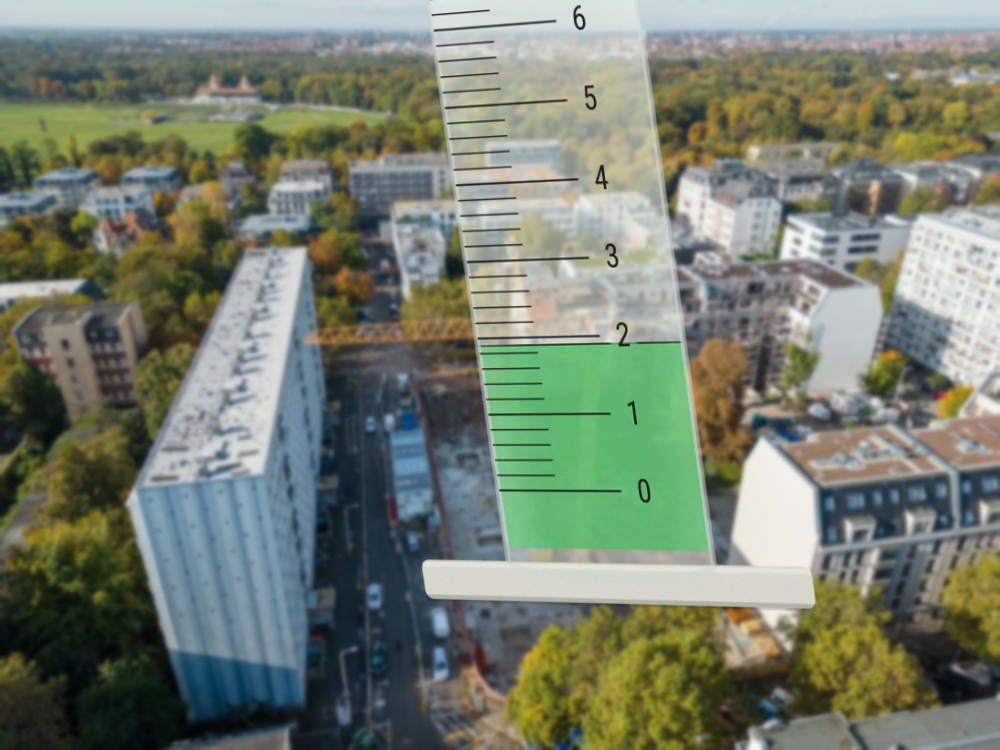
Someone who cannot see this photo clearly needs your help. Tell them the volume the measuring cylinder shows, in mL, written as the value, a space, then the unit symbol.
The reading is 1.9 mL
